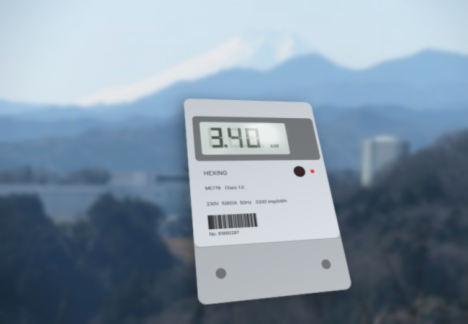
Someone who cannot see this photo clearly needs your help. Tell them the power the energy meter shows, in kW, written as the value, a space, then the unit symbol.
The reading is 3.40 kW
